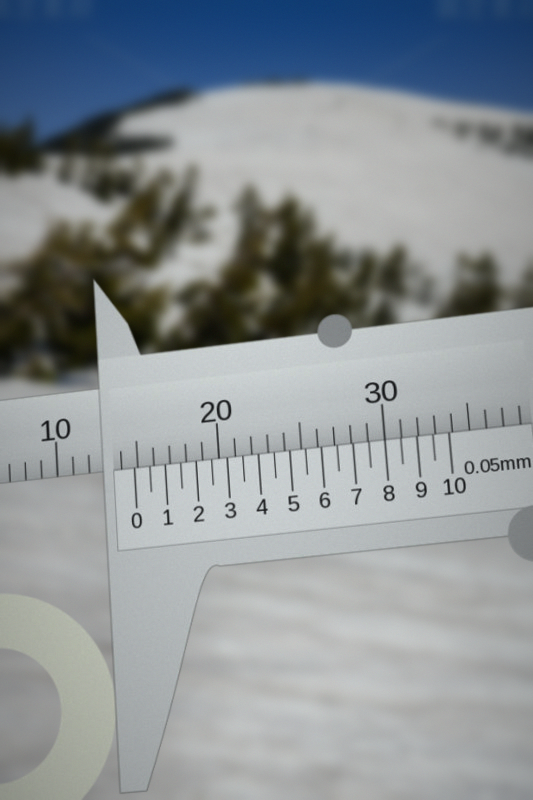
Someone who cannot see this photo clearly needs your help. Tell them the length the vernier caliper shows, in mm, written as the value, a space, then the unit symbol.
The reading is 14.8 mm
